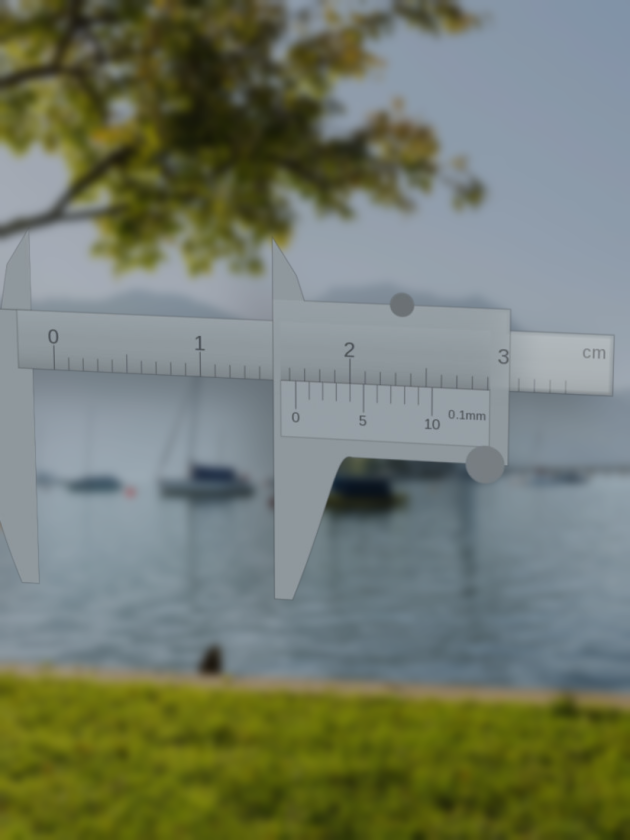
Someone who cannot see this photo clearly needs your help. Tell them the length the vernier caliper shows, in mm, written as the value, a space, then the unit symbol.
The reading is 16.4 mm
